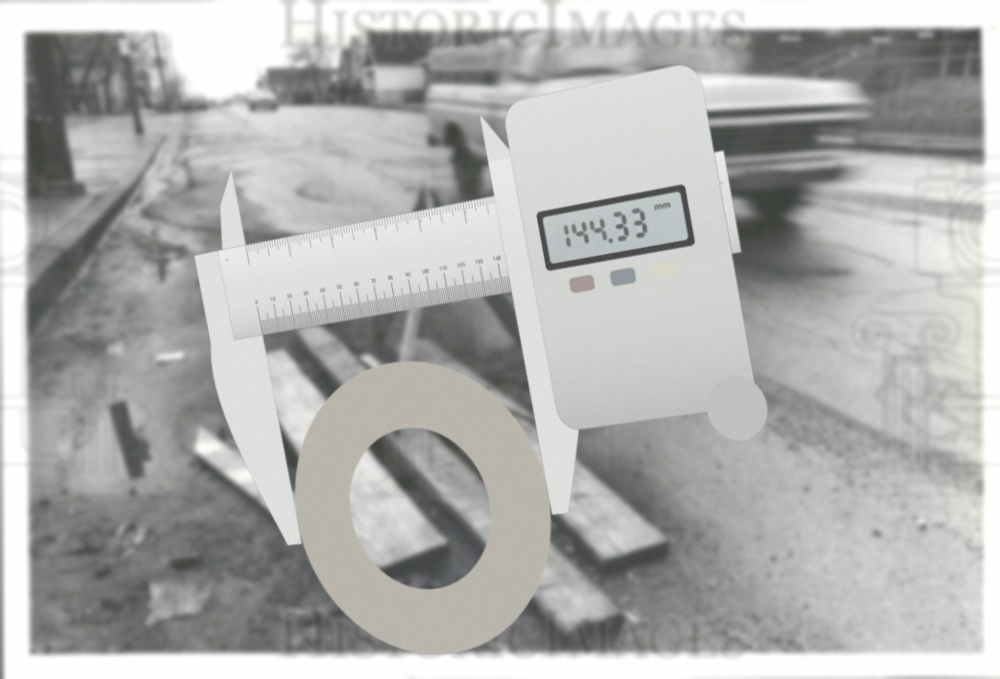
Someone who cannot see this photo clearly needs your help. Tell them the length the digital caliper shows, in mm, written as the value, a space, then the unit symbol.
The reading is 144.33 mm
